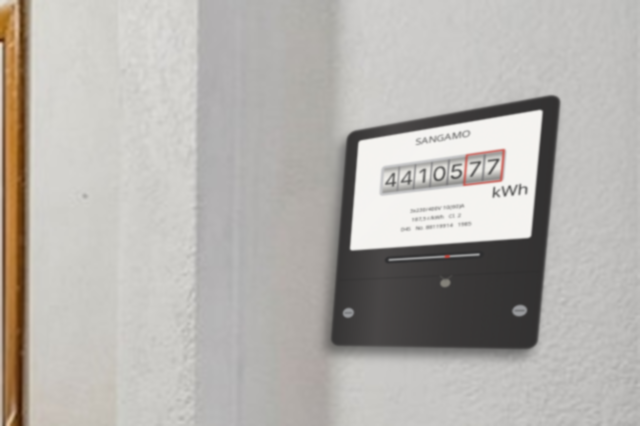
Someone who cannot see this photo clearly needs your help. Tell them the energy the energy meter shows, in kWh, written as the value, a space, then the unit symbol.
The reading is 44105.77 kWh
